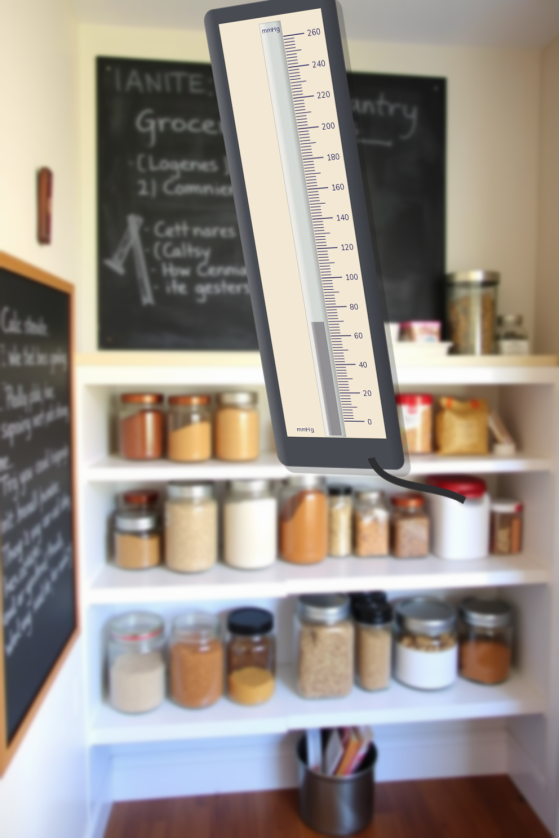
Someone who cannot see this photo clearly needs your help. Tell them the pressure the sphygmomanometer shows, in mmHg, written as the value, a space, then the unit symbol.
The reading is 70 mmHg
